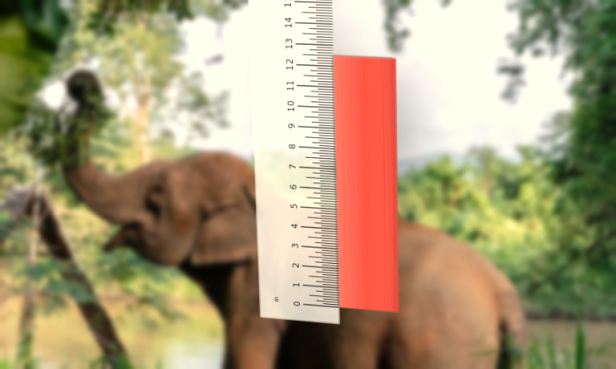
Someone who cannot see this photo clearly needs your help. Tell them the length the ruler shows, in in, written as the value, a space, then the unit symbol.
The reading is 12.5 in
